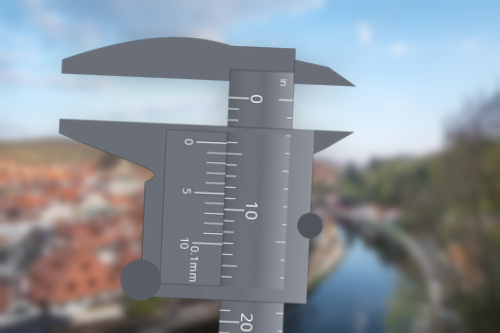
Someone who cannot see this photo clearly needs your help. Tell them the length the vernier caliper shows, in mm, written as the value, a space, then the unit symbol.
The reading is 4.1 mm
